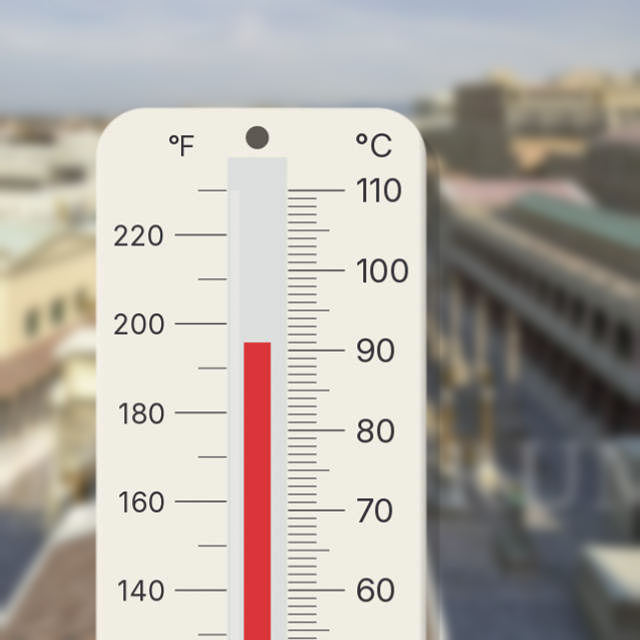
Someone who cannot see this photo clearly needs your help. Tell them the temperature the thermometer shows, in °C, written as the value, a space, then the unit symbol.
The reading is 91 °C
